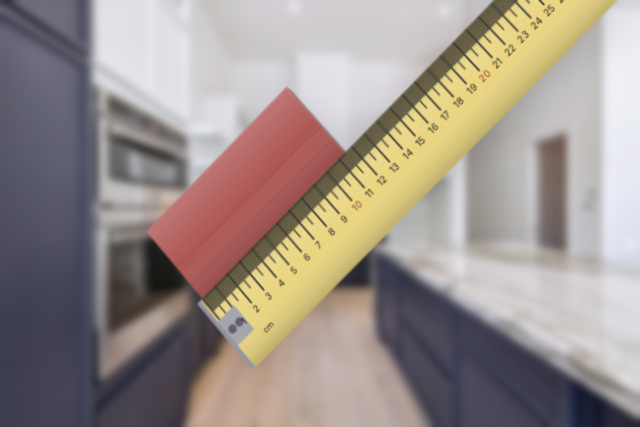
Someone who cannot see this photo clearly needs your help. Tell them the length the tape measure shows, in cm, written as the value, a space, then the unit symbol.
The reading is 11.5 cm
